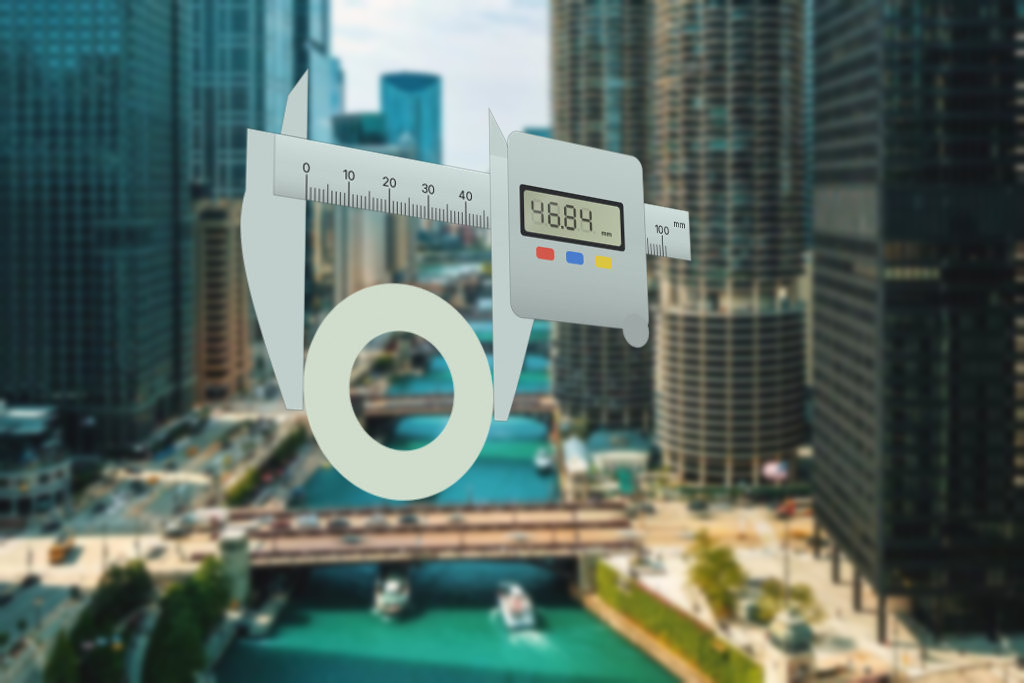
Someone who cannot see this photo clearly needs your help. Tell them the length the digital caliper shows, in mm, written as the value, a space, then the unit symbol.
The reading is 46.84 mm
